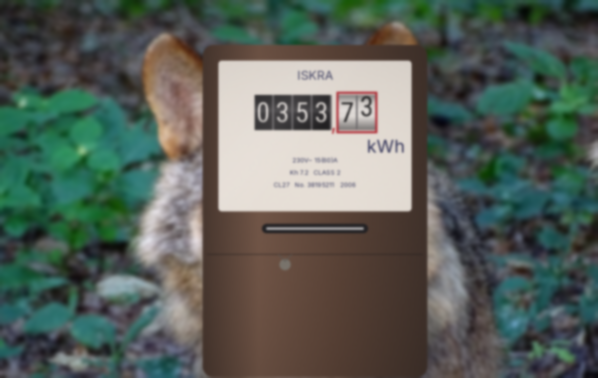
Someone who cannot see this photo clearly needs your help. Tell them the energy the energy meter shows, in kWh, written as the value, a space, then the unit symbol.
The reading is 353.73 kWh
